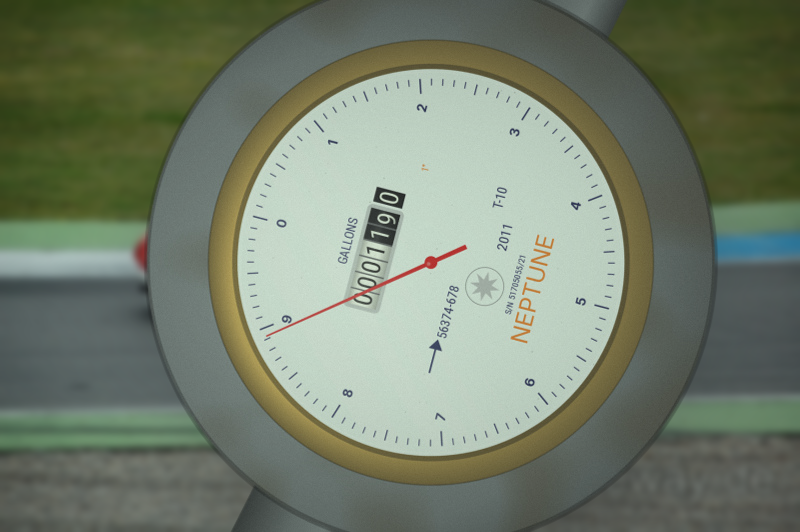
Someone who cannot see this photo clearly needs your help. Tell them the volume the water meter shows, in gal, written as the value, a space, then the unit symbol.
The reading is 1188.9 gal
